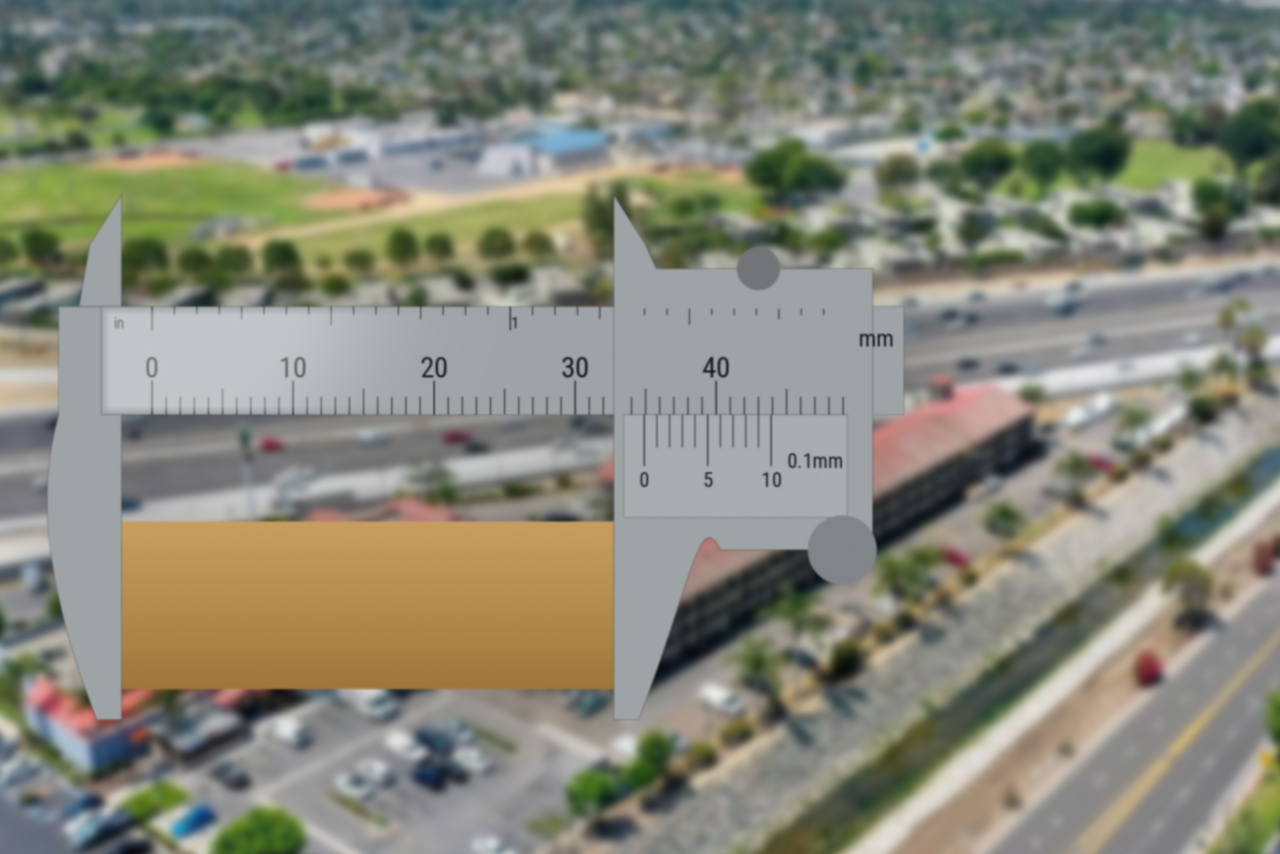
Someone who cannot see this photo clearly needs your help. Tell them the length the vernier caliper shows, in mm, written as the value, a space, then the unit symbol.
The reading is 34.9 mm
